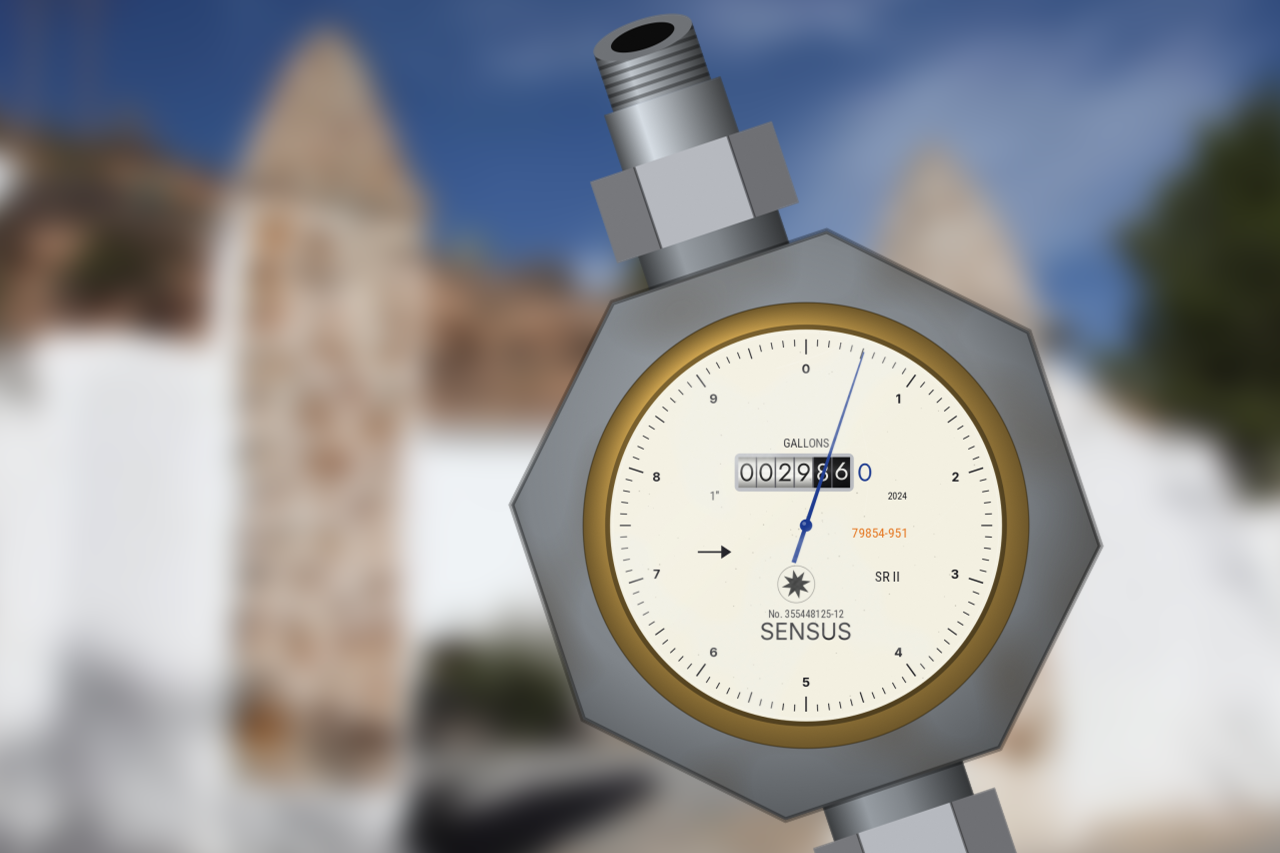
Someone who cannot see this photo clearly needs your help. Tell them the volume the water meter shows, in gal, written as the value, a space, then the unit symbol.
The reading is 29860.5 gal
